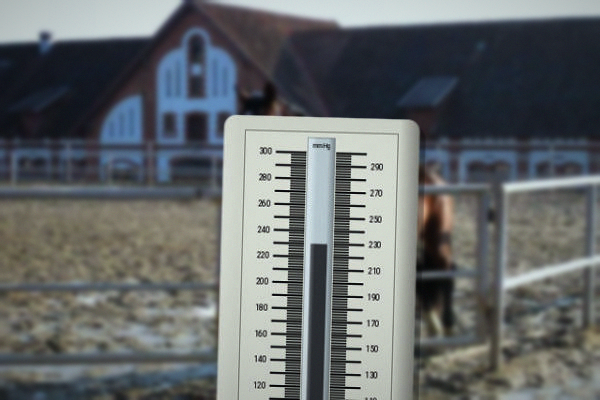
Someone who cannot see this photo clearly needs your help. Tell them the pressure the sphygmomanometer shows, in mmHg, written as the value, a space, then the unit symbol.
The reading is 230 mmHg
